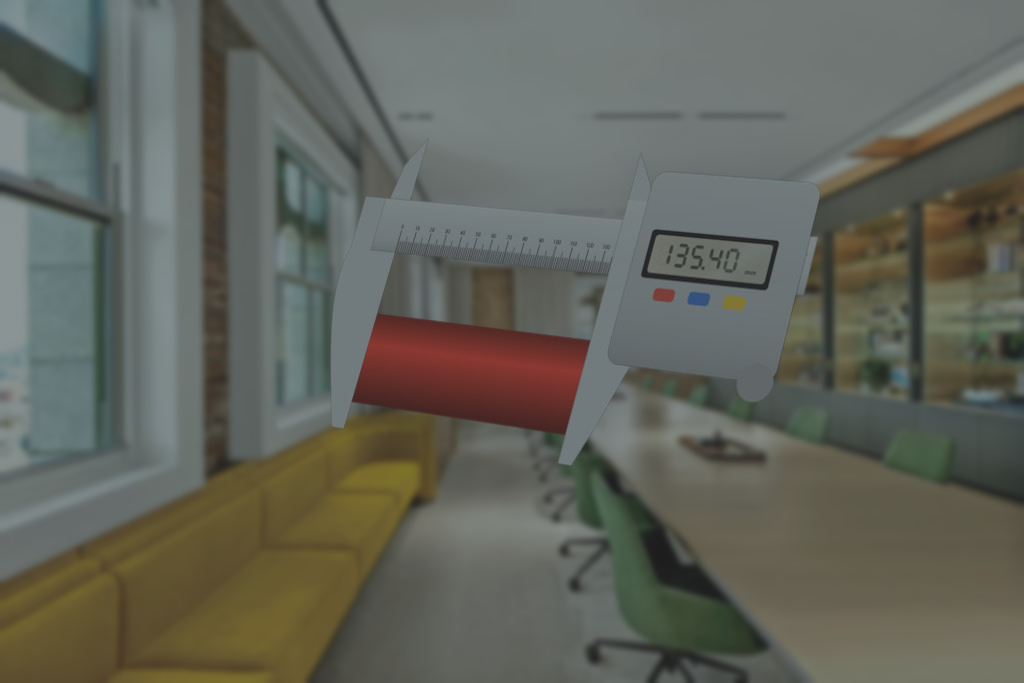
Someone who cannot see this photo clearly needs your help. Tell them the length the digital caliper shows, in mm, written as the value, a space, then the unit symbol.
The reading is 135.40 mm
